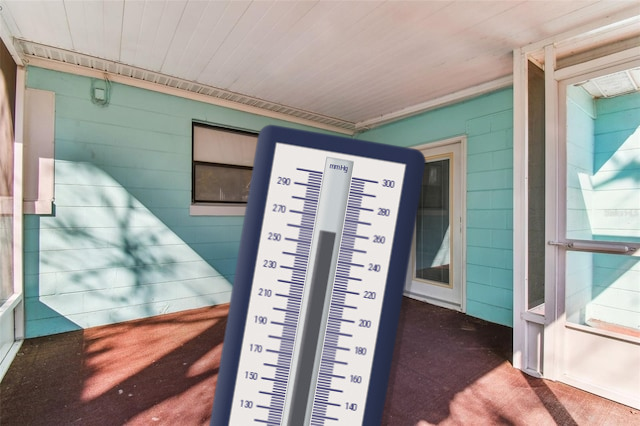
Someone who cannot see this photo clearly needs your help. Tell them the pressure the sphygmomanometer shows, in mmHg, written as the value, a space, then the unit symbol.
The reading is 260 mmHg
